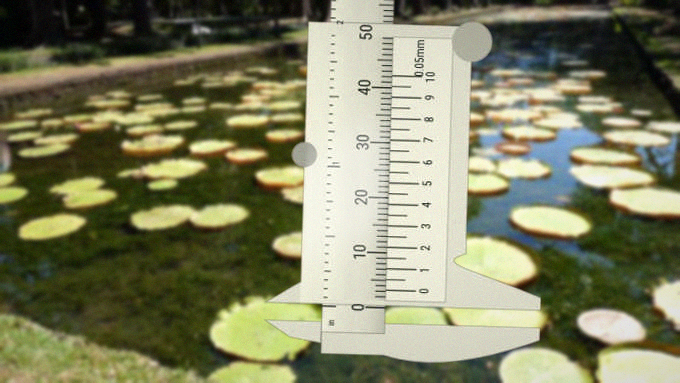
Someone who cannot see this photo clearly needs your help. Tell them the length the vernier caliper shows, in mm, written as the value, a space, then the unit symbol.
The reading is 3.2 mm
